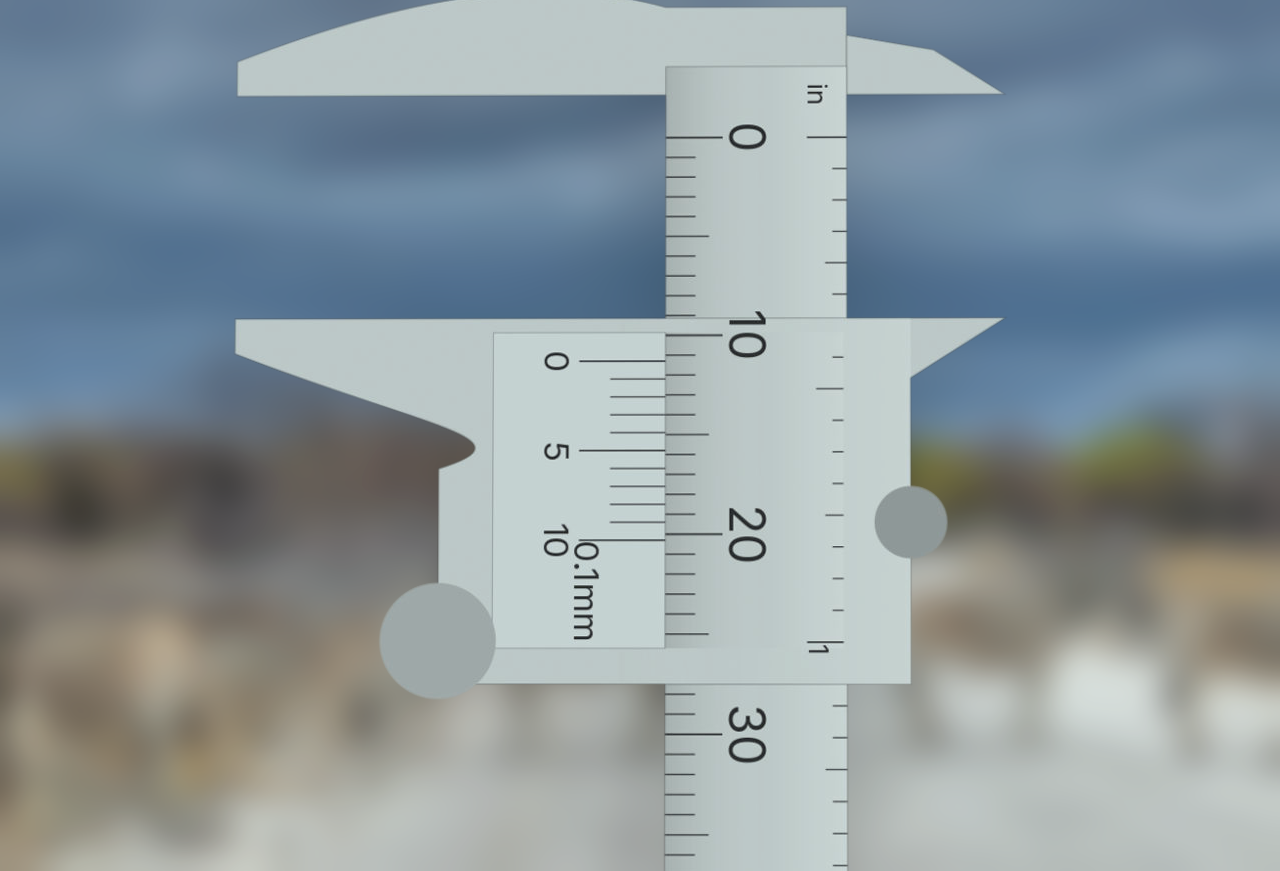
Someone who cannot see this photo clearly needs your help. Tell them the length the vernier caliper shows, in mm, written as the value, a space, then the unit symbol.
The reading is 11.3 mm
